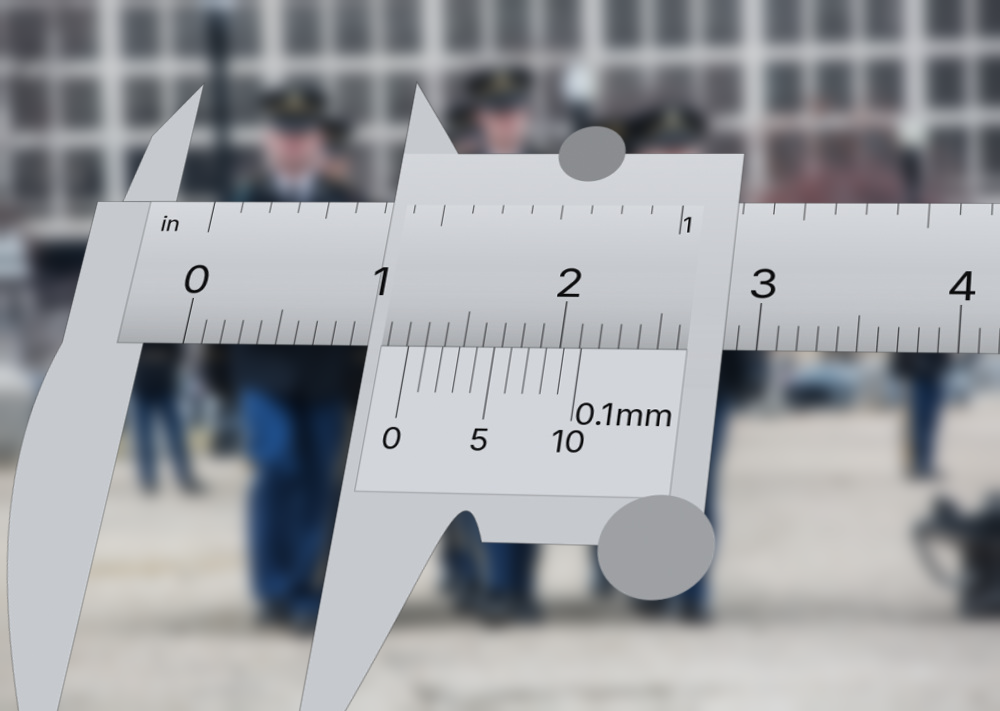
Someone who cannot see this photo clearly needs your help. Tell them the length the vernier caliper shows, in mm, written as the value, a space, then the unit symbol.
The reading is 12.1 mm
